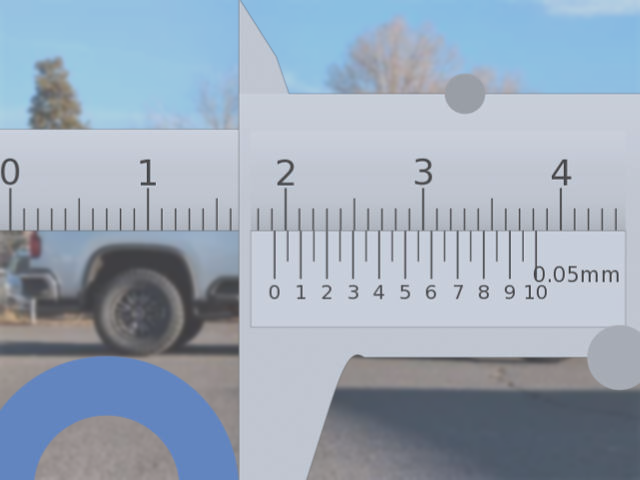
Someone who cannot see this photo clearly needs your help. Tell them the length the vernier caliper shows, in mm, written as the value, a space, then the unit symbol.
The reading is 19.2 mm
